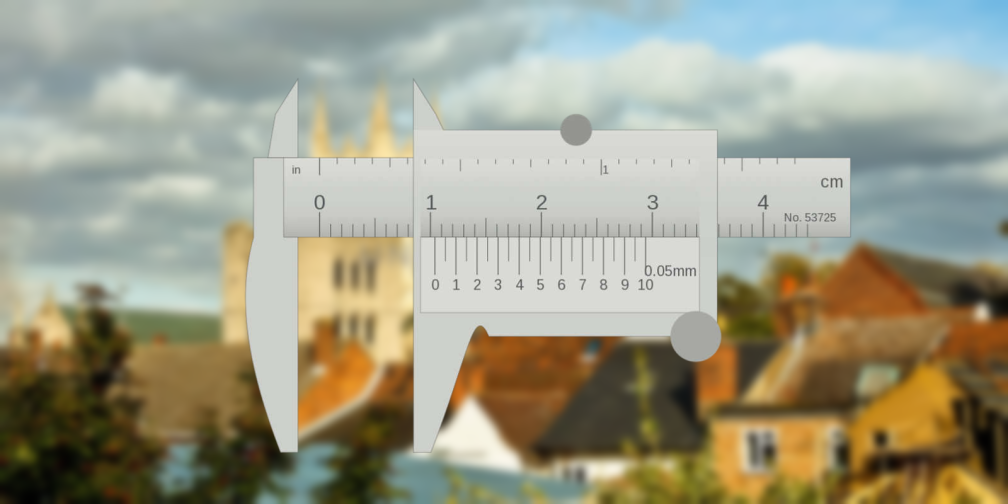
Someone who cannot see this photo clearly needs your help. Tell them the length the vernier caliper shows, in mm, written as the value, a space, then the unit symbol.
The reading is 10.4 mm
